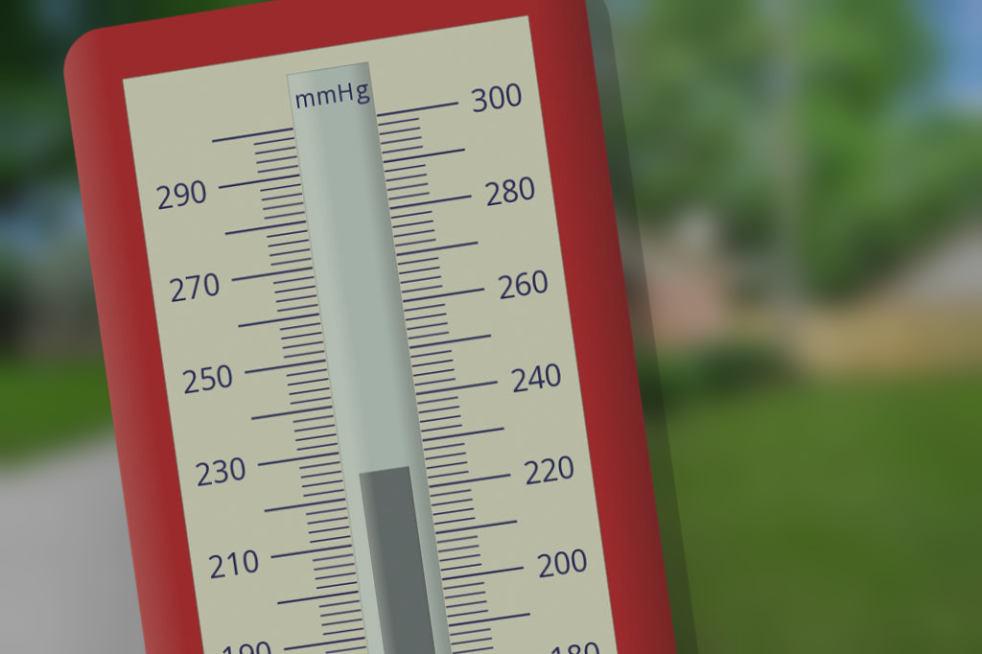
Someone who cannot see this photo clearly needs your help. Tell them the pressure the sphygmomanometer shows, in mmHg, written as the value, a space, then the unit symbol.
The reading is 225 mmHg
